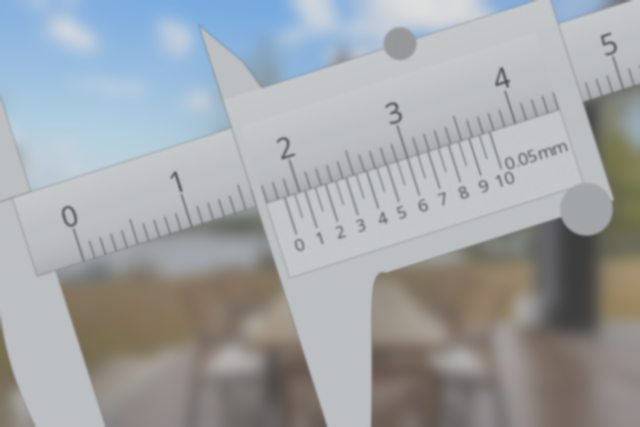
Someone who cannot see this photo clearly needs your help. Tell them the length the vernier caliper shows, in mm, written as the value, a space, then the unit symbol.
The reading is 18.6 mm
